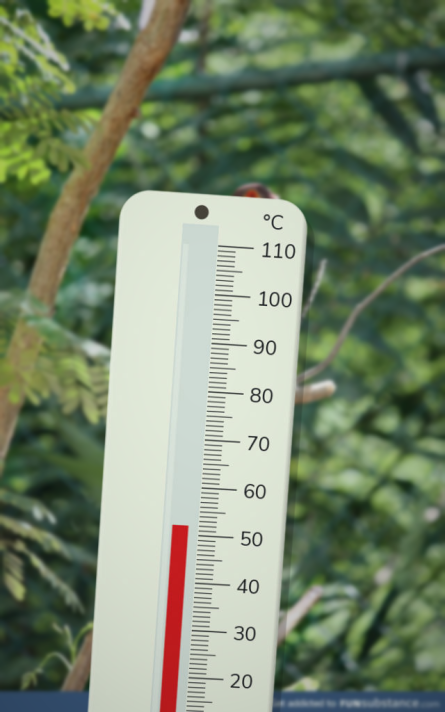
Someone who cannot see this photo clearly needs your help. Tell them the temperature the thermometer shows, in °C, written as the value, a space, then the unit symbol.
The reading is 52 °C
